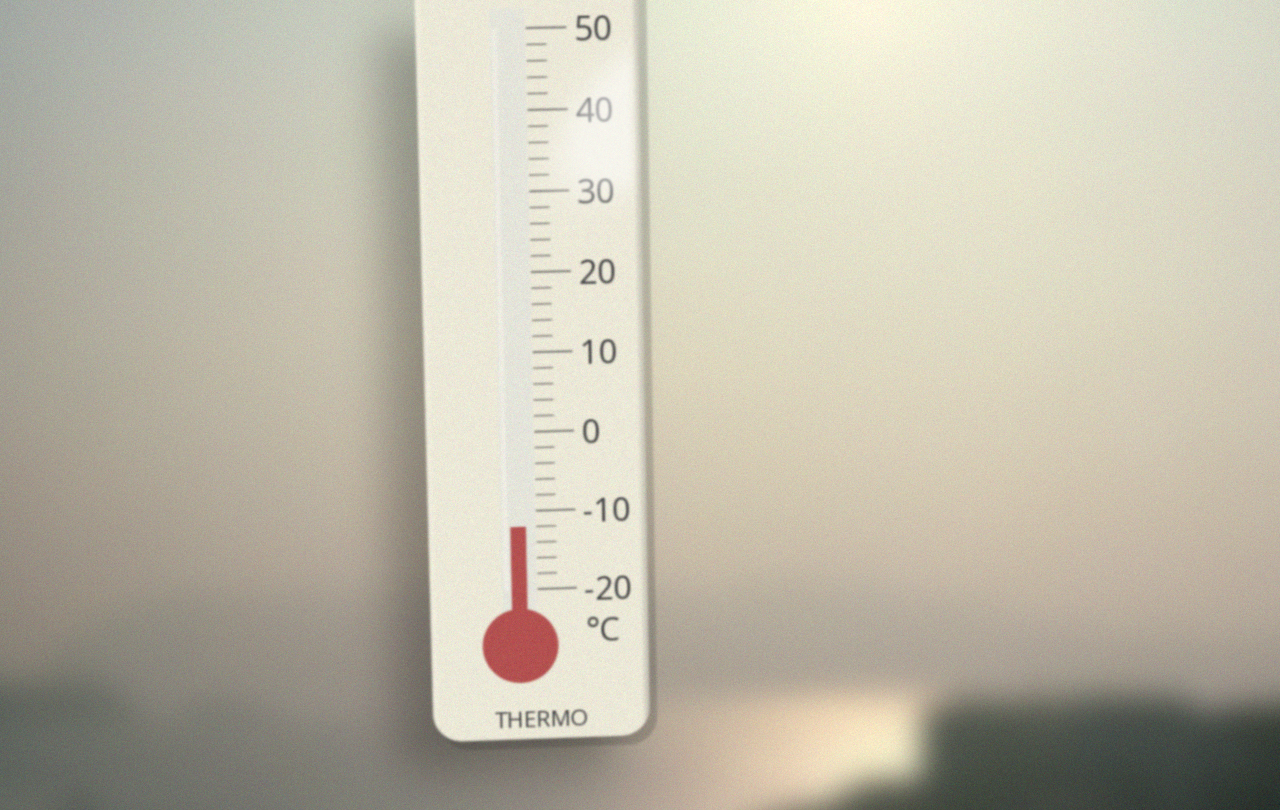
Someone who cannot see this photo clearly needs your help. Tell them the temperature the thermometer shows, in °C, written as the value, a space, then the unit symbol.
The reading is -12 °C
